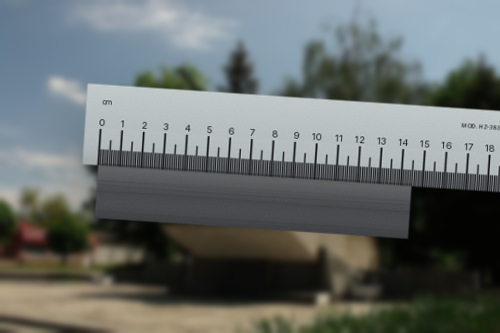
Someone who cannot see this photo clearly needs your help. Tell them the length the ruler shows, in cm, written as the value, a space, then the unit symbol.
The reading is 14.5 cm
